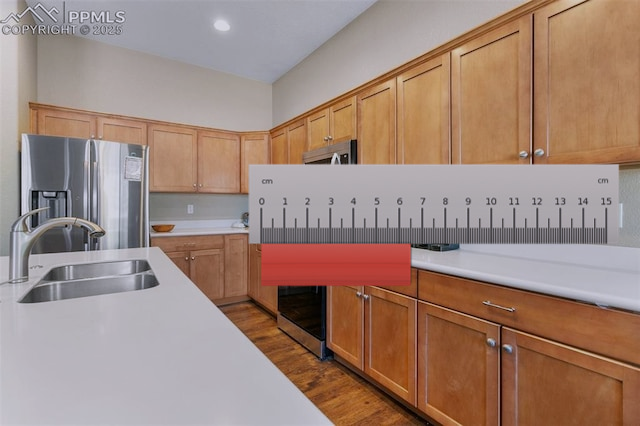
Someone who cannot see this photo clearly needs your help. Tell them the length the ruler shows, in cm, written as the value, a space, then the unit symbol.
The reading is 6.5 cm
